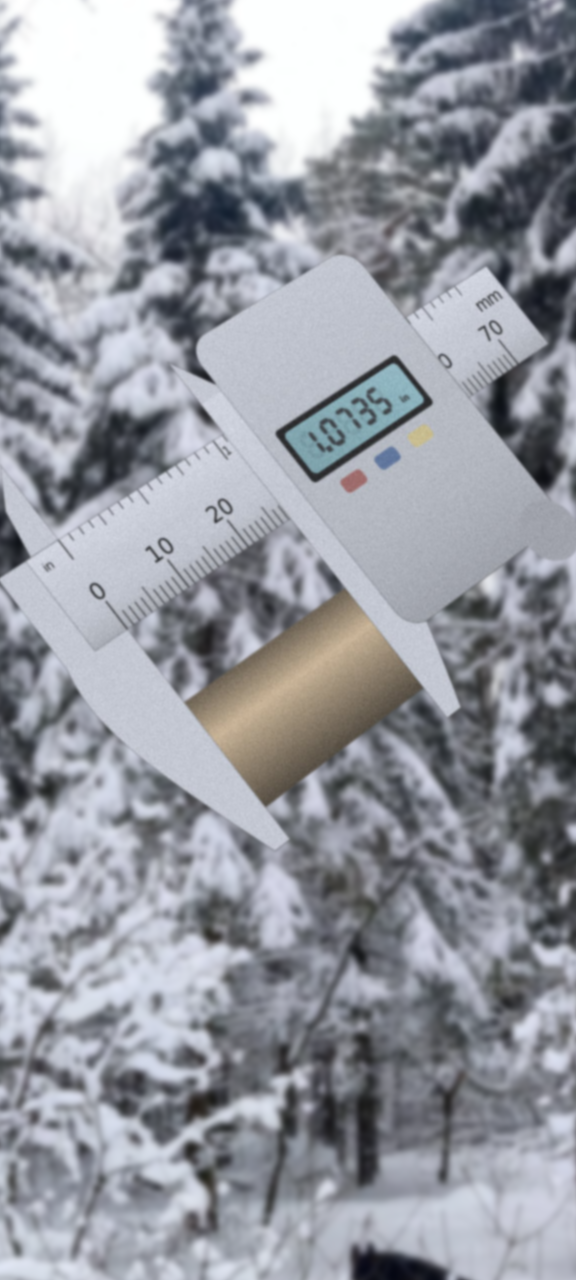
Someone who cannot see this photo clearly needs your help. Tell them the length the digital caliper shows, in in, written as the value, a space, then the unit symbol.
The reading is 1.0735 in
